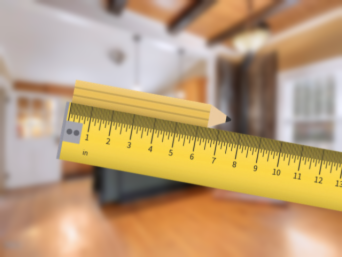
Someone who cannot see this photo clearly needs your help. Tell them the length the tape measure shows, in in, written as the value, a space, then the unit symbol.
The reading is 7.5 in
